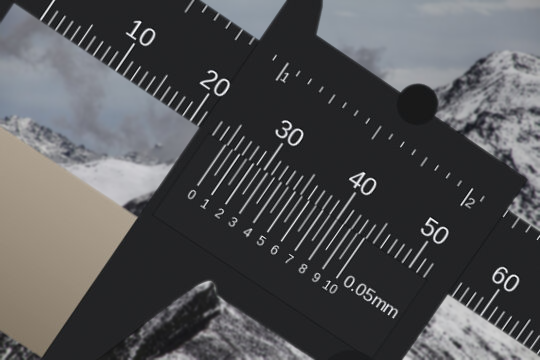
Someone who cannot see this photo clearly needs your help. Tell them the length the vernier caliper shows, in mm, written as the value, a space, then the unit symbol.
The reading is 24.8 mm
